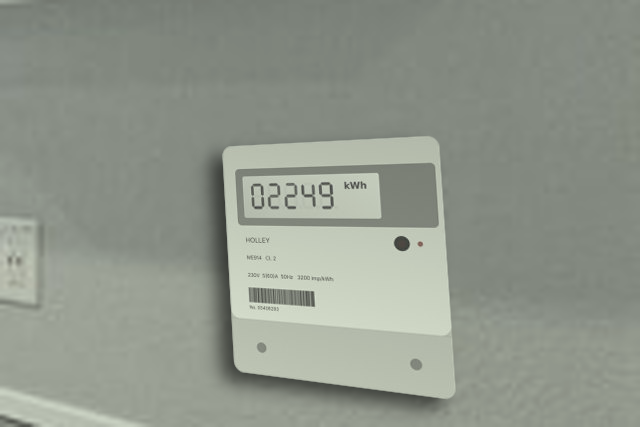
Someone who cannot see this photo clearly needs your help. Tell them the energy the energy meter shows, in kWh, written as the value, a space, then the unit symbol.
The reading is 2249 kWh
